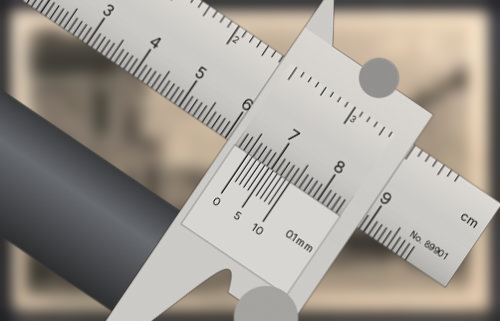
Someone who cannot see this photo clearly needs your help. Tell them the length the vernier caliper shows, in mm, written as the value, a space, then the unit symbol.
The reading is 65.0 mm
